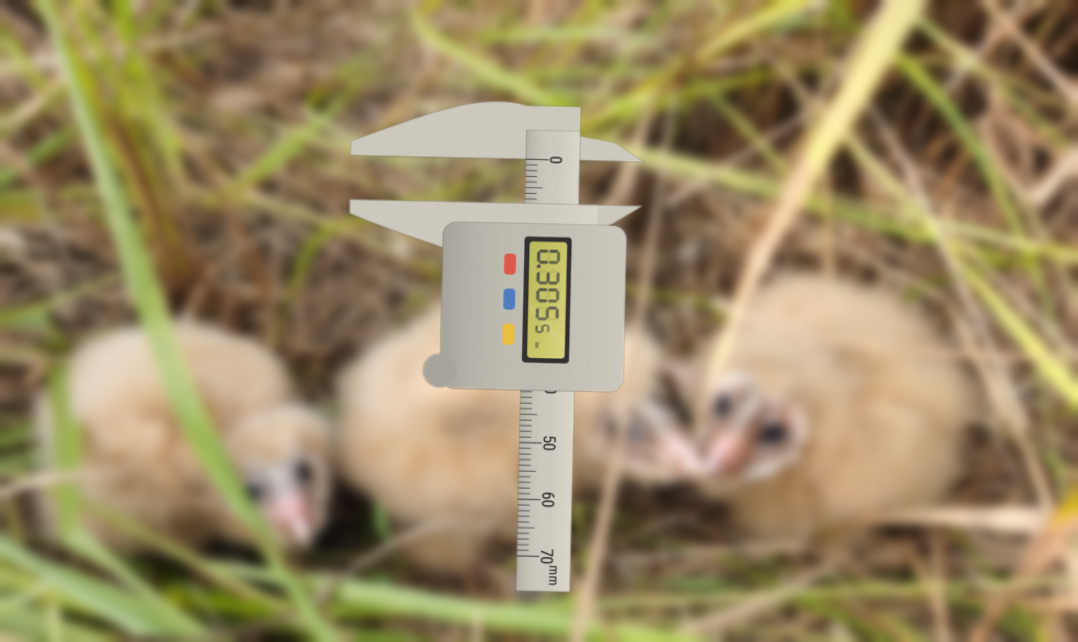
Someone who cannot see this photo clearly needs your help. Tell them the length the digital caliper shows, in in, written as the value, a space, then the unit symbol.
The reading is 0.3055 in
